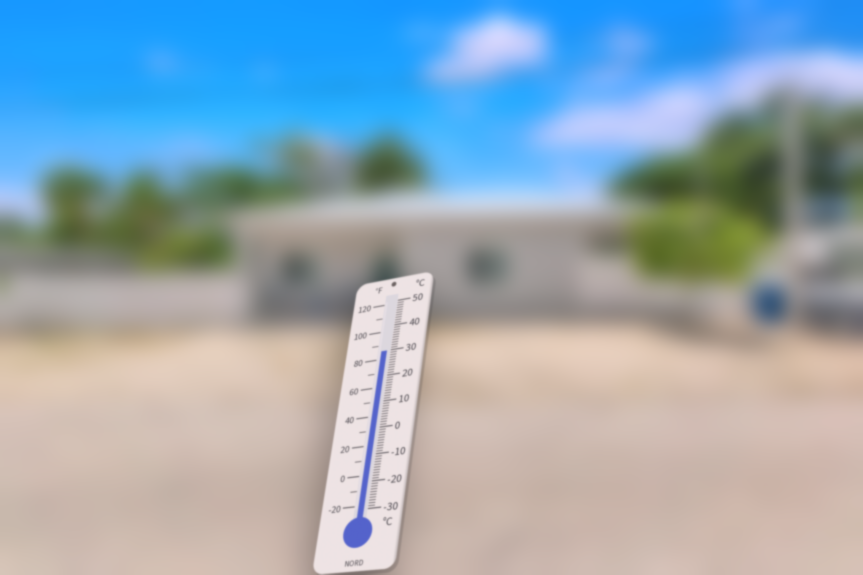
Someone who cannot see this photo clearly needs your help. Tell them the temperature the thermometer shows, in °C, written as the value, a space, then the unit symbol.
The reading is 30 °C
